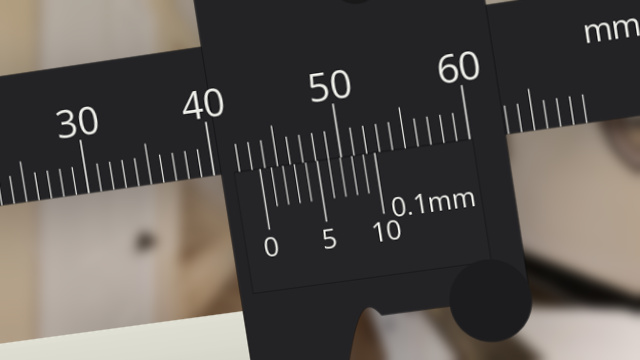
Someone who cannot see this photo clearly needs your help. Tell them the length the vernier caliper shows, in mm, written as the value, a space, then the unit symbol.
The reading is 43.6 mm
